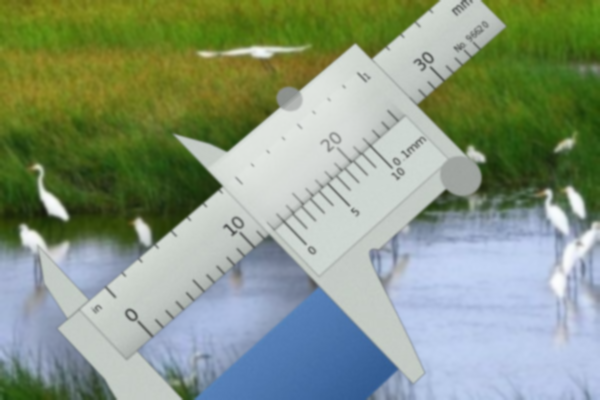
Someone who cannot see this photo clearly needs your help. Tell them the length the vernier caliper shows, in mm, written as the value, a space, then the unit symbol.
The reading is 13.0 mm
